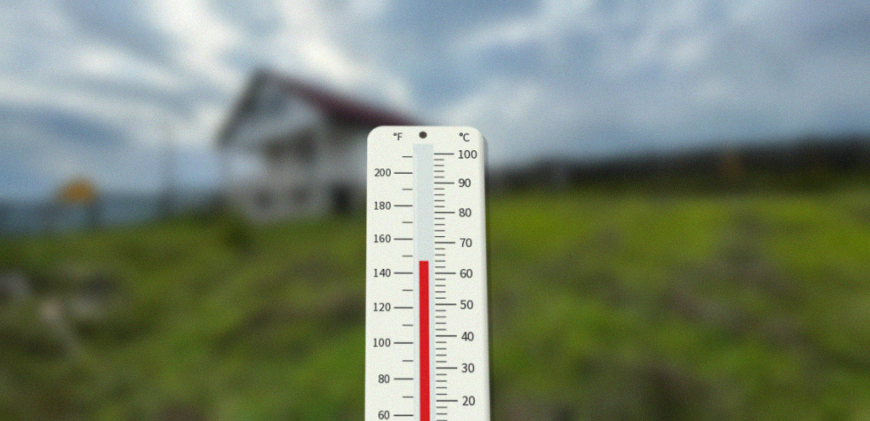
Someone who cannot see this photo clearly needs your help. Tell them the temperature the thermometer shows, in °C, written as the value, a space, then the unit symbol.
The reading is 64 °C
